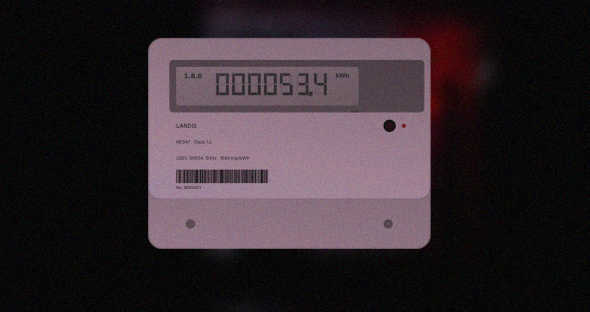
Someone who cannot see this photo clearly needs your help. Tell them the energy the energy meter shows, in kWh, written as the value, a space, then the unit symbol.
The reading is 53.4 kWh
